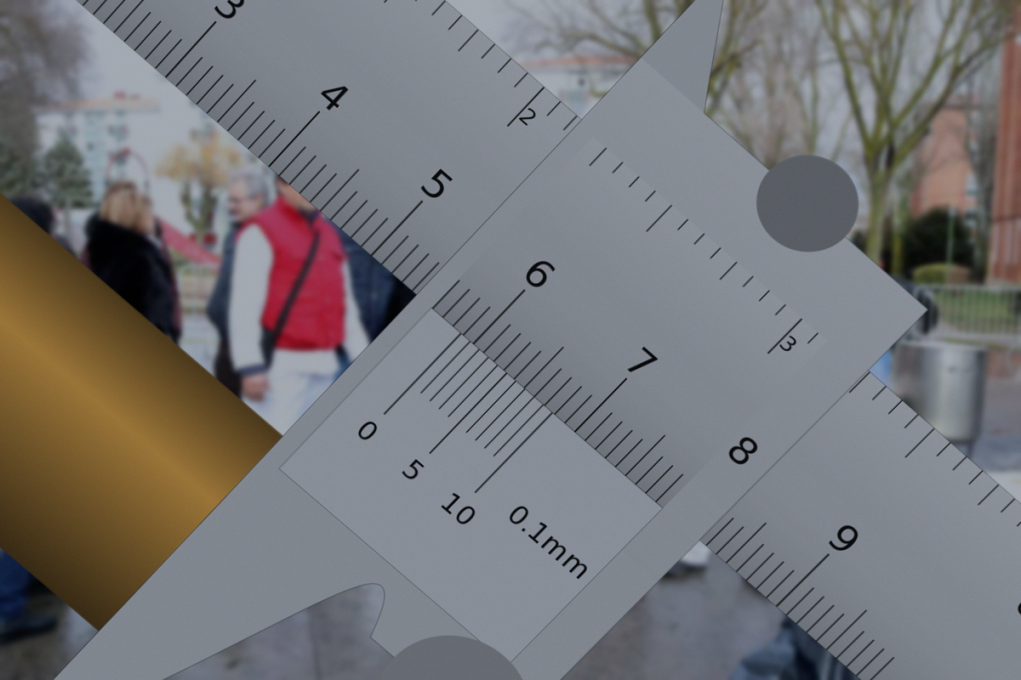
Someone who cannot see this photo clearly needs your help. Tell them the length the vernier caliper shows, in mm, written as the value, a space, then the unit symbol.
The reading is 58.8 mm
